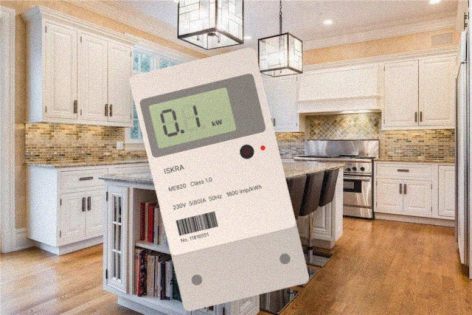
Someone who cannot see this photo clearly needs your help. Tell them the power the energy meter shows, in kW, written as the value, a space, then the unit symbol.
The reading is 0.1 kW
